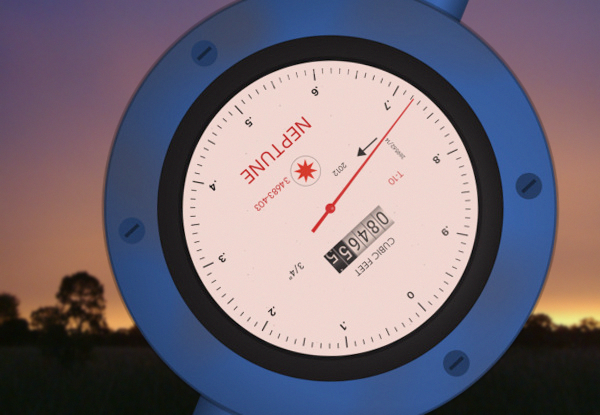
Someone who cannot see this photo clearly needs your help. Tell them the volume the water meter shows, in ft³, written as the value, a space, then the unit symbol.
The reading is 84654.72 ft³
